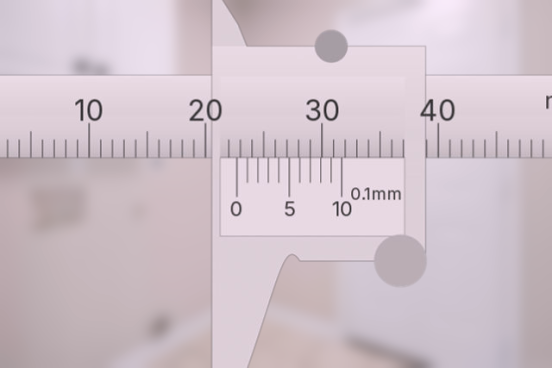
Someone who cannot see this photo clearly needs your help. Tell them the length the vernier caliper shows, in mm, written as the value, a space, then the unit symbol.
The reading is 22.7 mm
